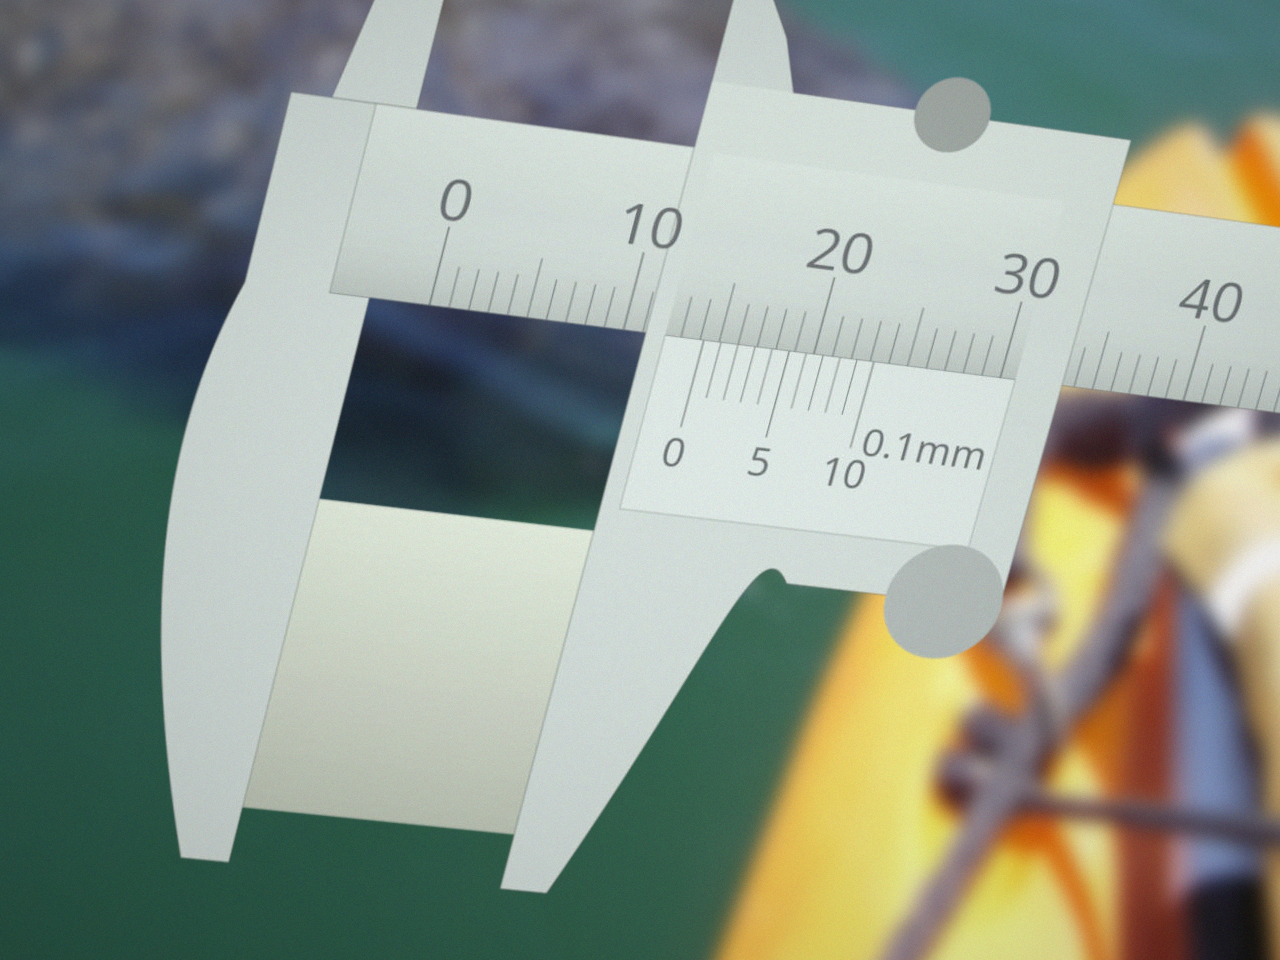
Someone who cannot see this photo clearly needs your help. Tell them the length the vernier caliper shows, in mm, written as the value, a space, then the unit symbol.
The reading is 14.2 mm
